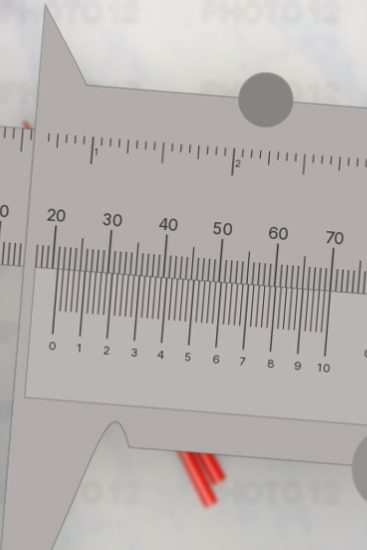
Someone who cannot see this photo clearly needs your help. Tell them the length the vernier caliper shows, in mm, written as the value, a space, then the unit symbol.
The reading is 21.0 mm
